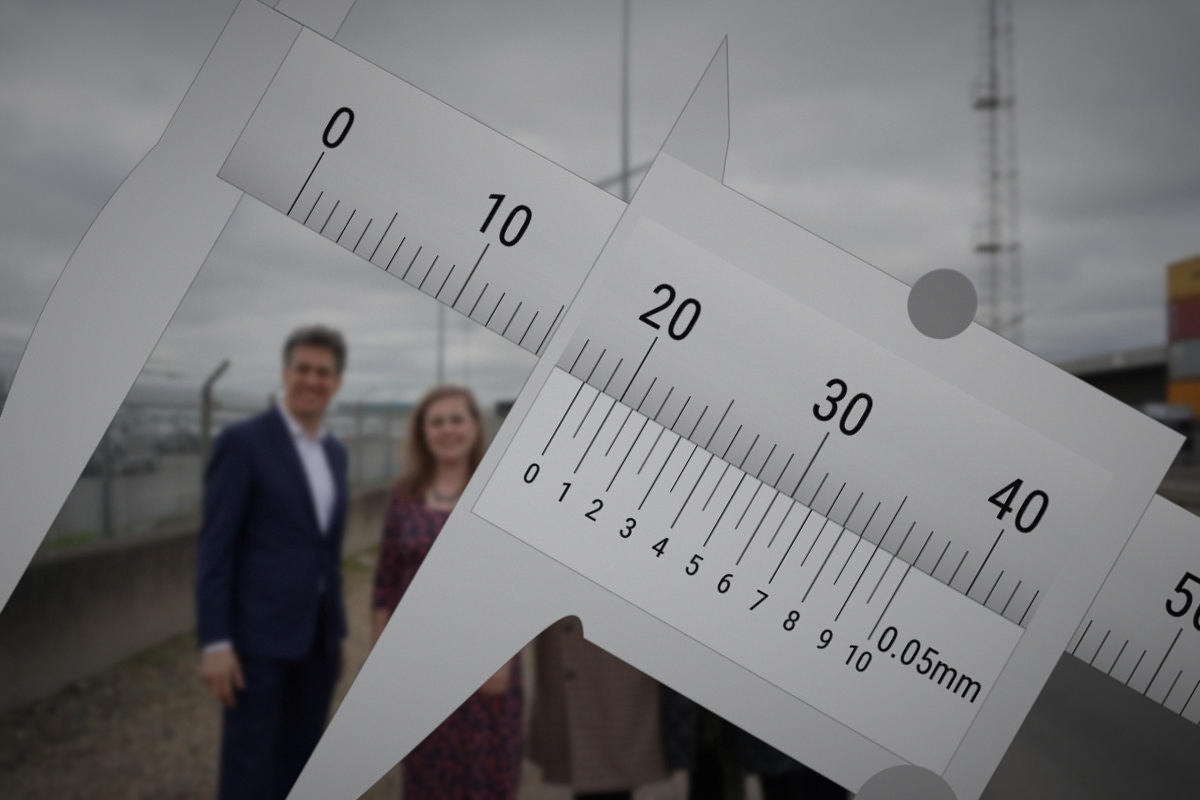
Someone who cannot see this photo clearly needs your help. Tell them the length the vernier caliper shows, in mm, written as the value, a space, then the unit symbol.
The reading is 17.9 mm
